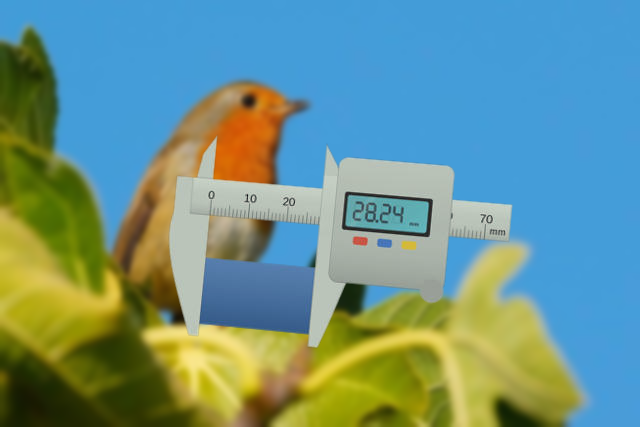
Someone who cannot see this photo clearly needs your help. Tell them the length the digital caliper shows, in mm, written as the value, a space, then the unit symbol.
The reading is 28.24 mm
